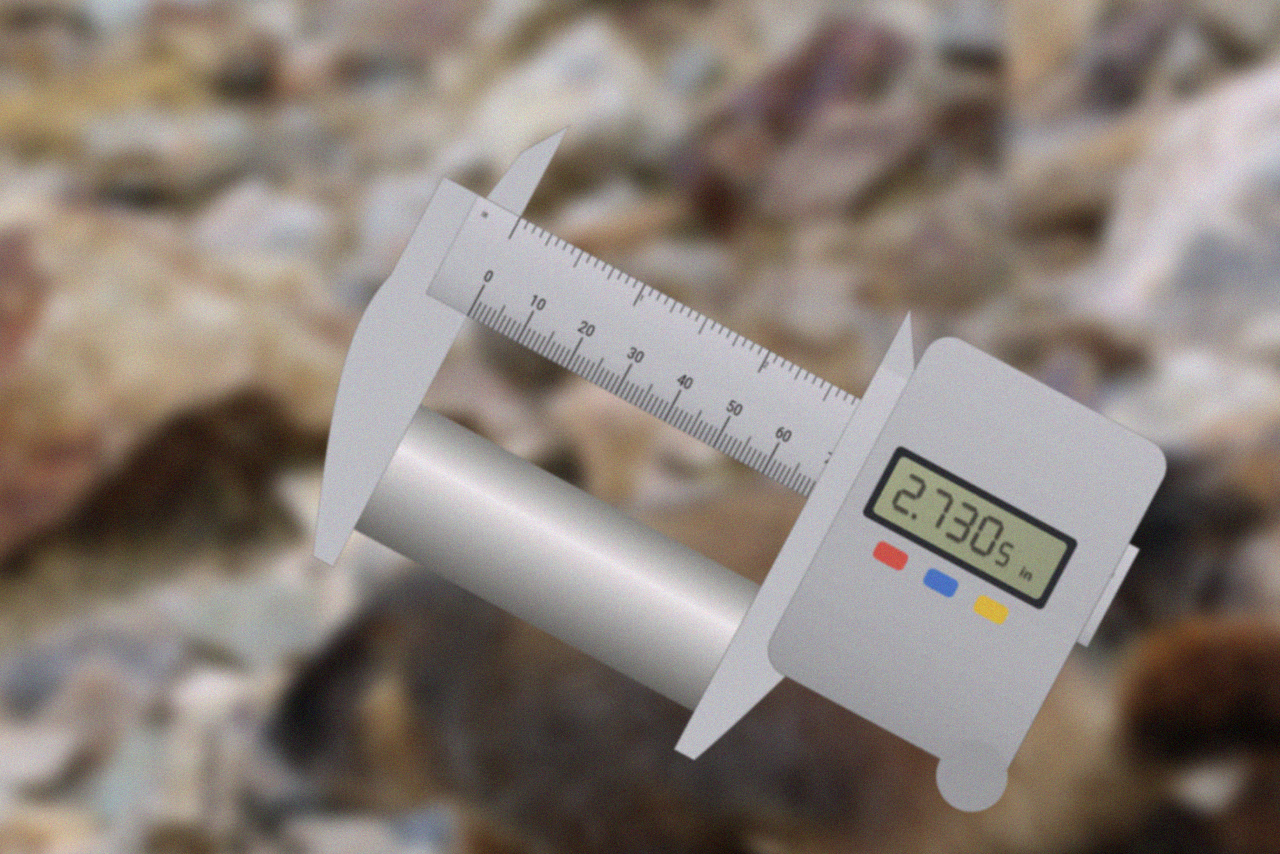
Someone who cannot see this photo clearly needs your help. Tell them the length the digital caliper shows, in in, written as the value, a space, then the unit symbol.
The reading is 2.7305 in
